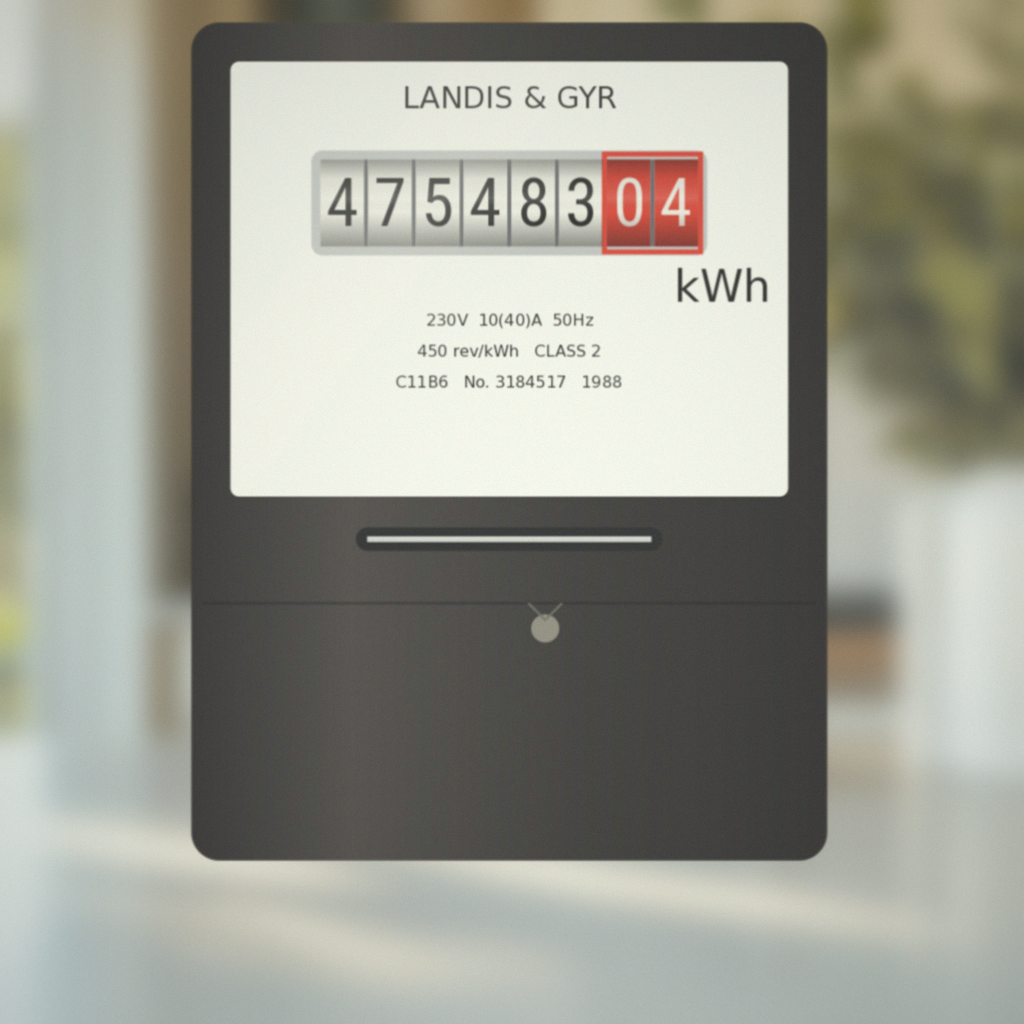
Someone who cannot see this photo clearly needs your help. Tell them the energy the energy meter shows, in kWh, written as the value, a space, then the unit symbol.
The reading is 475483.04 kWh
